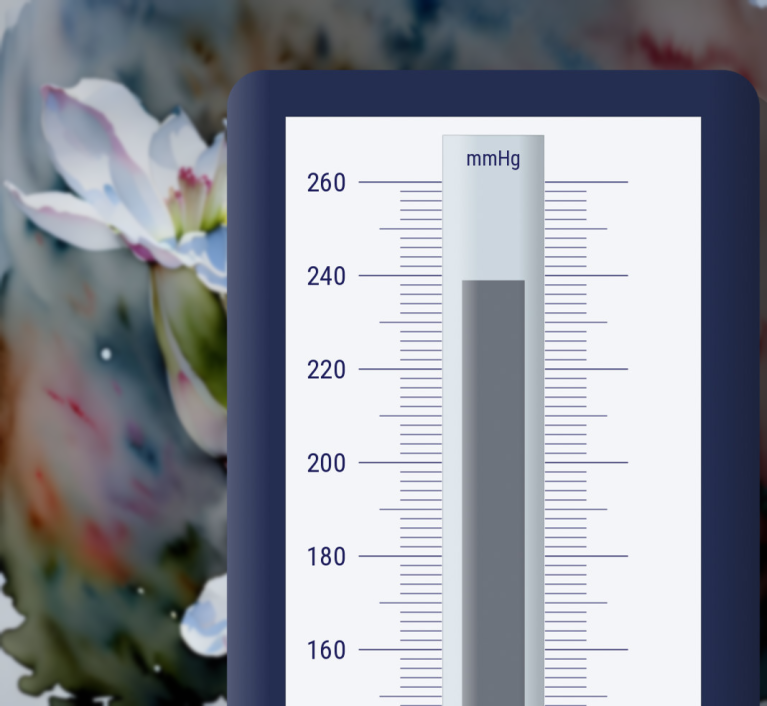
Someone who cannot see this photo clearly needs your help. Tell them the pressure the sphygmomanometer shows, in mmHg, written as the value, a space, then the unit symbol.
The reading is 239 mmHg
